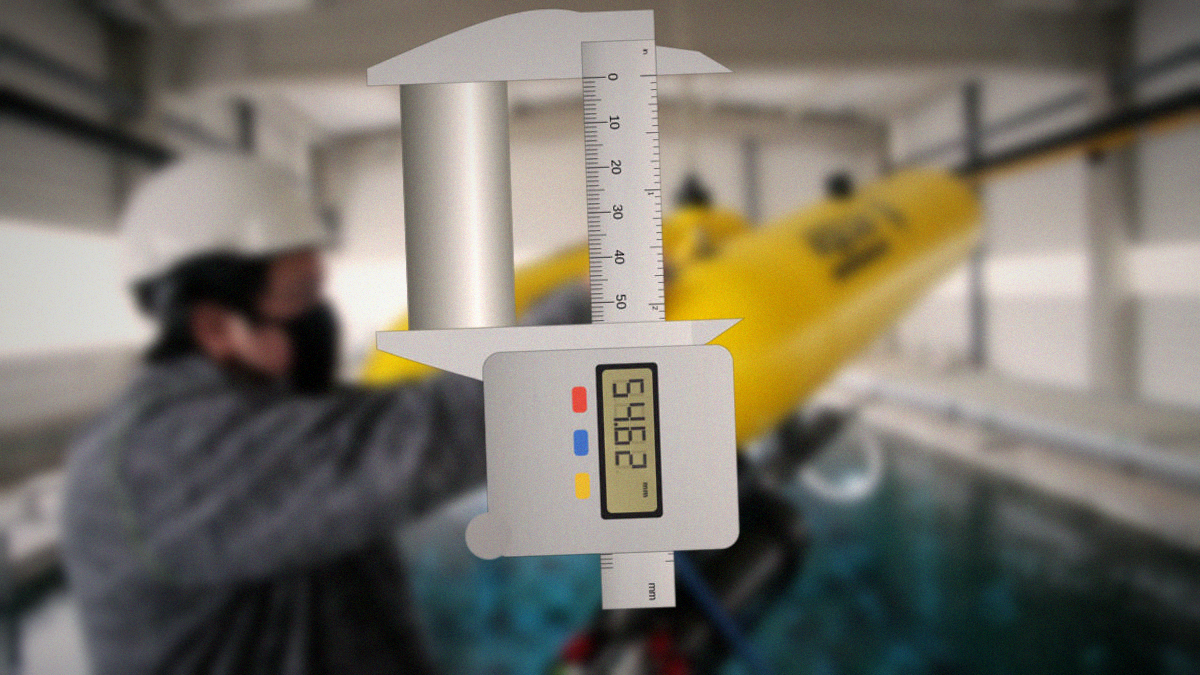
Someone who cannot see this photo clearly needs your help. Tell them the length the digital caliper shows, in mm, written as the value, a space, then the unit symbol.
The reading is 54.62 mm
